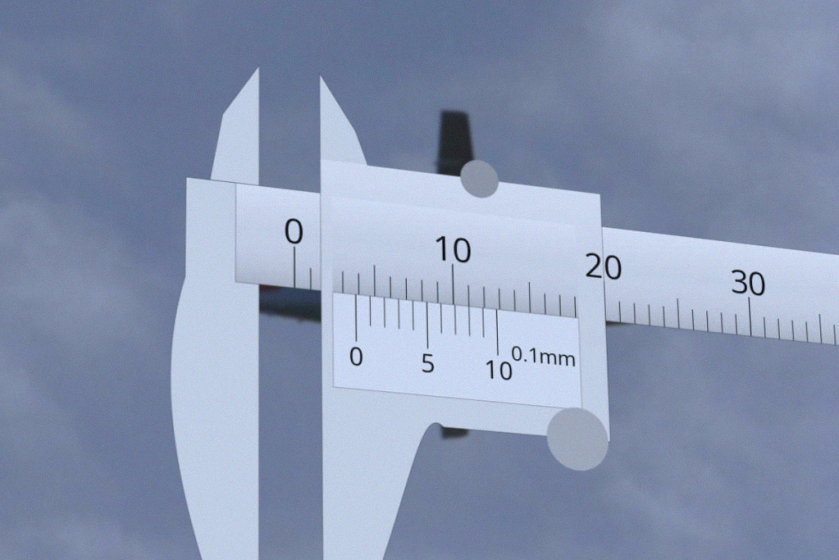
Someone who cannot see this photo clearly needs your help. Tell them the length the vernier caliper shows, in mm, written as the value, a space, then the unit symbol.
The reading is 3.8 mm
